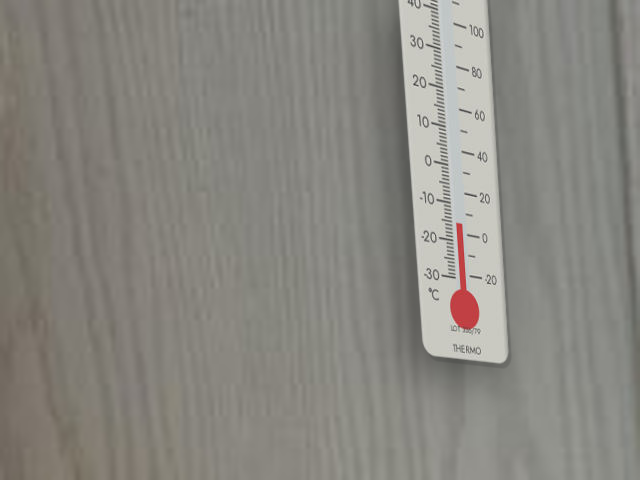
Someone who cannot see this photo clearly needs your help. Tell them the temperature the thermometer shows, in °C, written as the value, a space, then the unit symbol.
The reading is -15 °C
